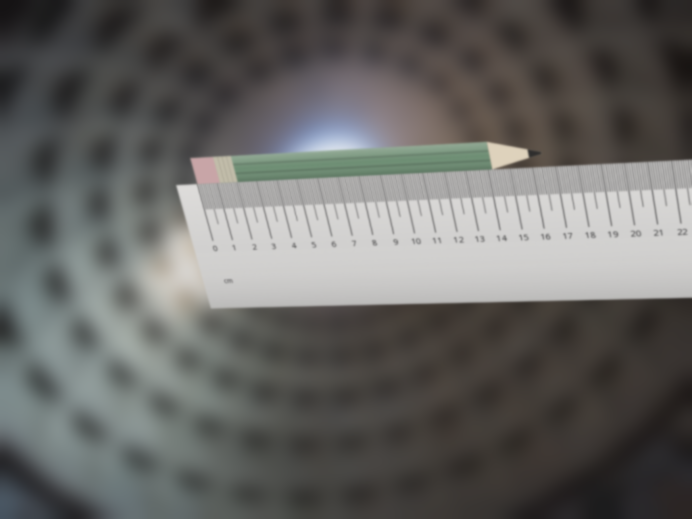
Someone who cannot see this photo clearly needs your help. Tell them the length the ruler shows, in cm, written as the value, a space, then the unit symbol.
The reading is 16.5 cm
